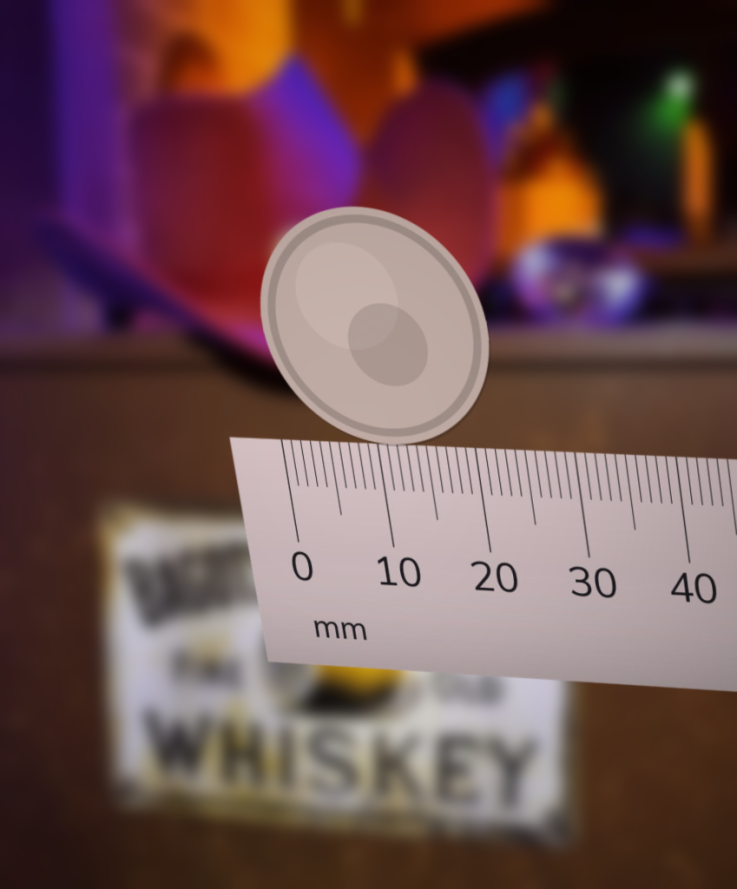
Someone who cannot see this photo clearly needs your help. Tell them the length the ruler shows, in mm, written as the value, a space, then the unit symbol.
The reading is 23 mm
